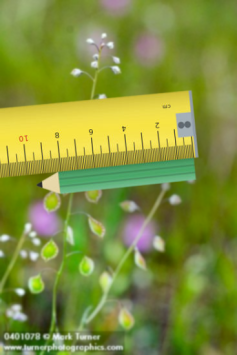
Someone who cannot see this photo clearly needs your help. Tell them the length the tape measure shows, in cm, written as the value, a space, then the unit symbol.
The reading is 9.5 cm
